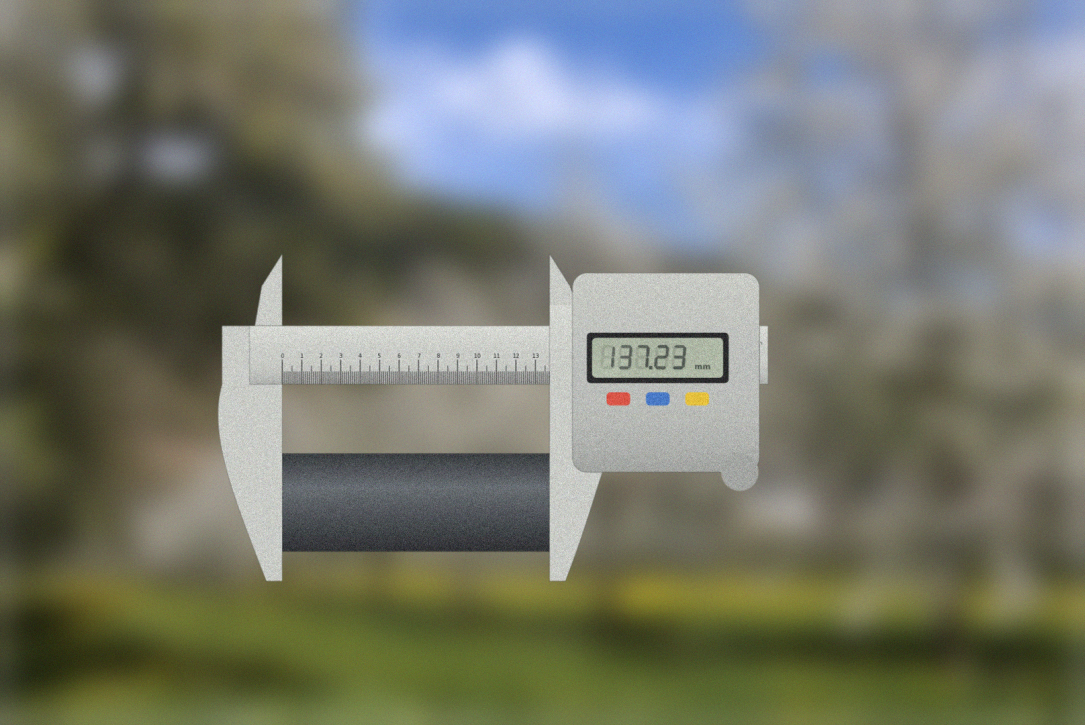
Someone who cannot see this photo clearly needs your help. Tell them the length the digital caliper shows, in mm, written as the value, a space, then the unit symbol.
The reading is 137.23 mm
